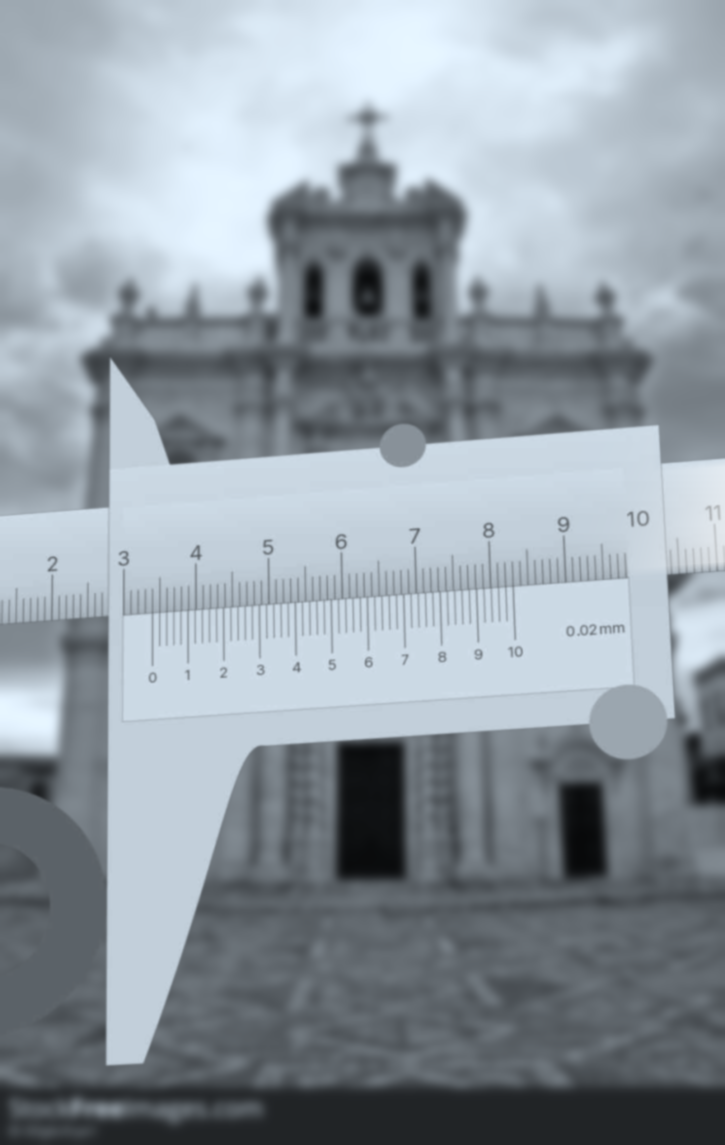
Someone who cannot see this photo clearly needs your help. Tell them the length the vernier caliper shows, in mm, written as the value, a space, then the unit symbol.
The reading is 34.0 mm
